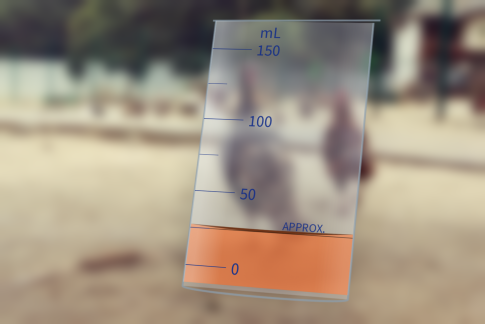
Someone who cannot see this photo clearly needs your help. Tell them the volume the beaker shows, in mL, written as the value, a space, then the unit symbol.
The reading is 25 mL
